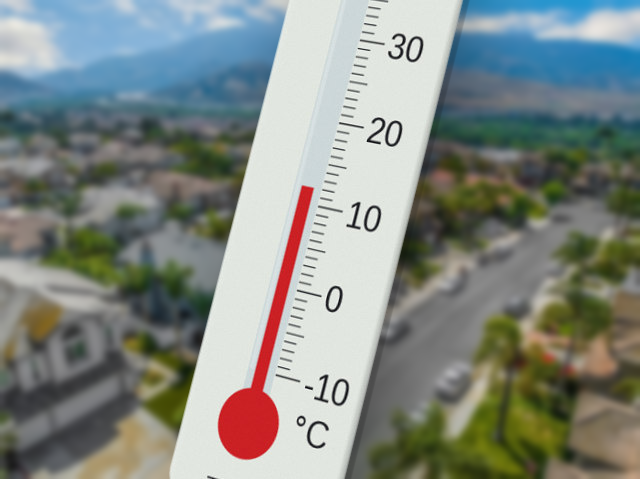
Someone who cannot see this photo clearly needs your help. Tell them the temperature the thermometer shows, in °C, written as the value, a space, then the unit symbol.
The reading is 12 °C
